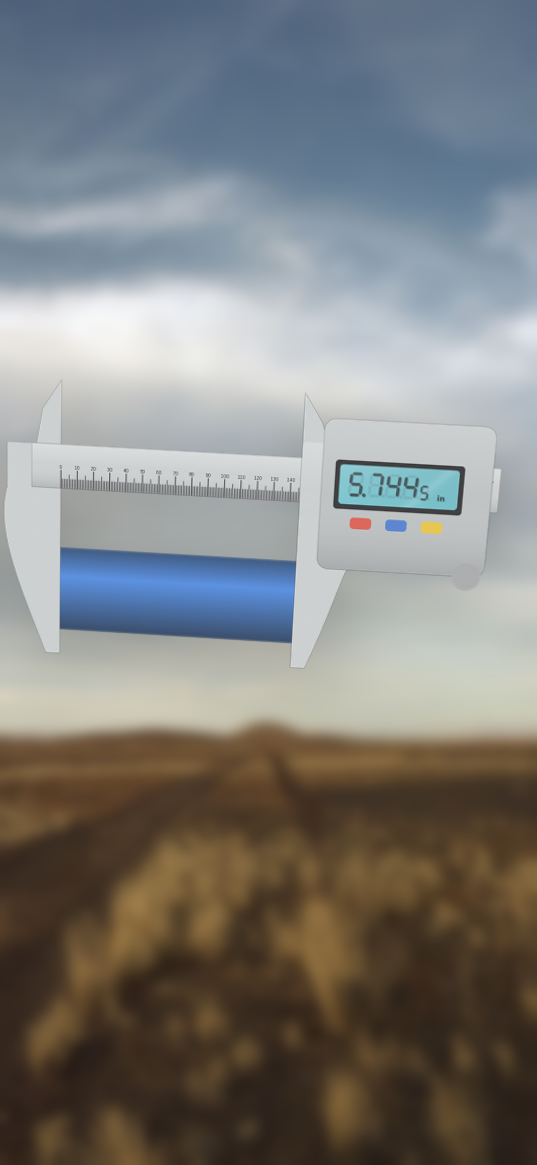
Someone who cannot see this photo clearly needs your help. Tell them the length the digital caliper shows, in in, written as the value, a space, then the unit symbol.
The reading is 5.7445 in
